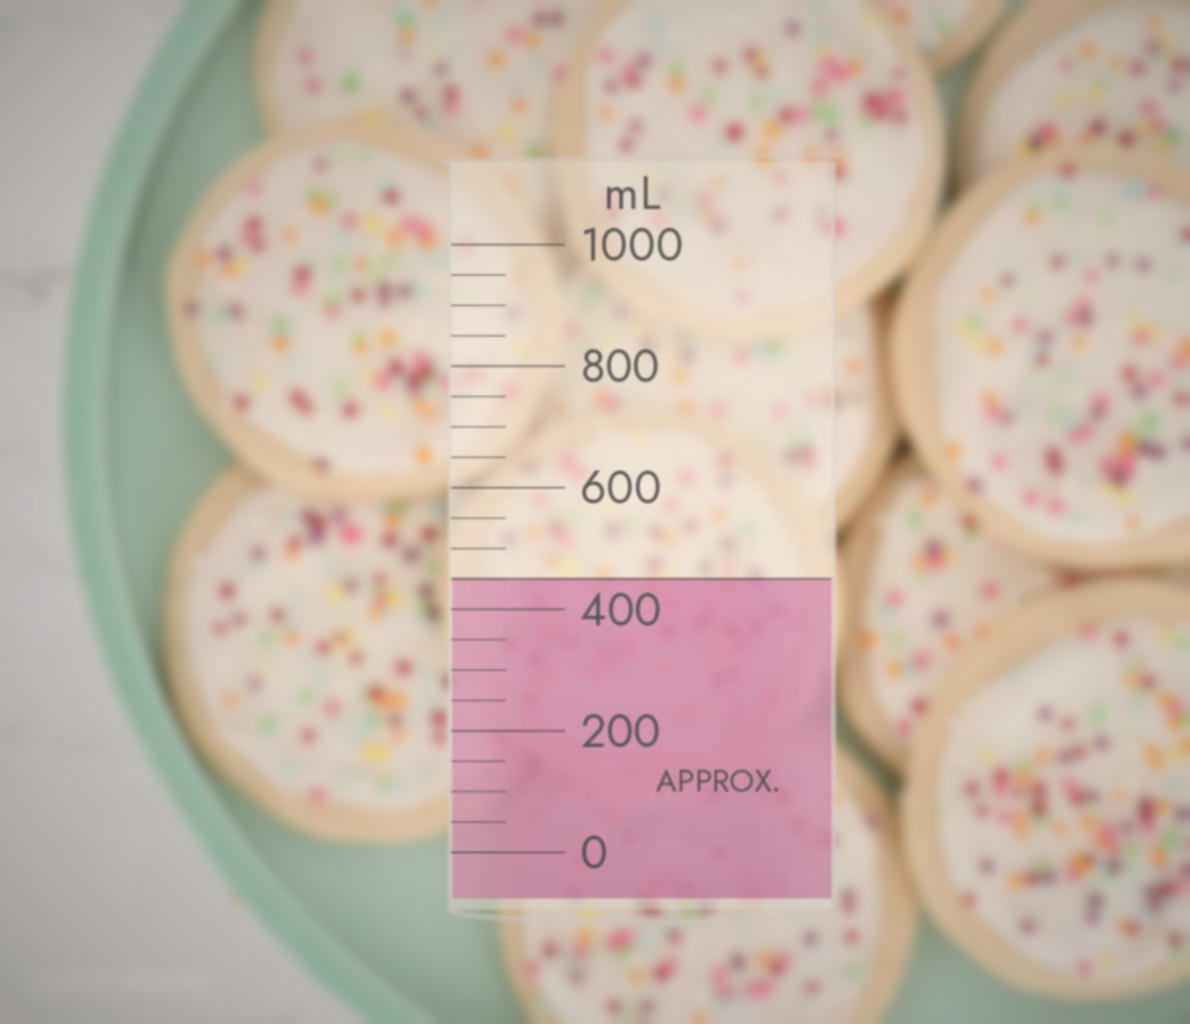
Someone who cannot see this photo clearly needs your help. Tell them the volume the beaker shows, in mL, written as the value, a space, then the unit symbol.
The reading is 450 mL
